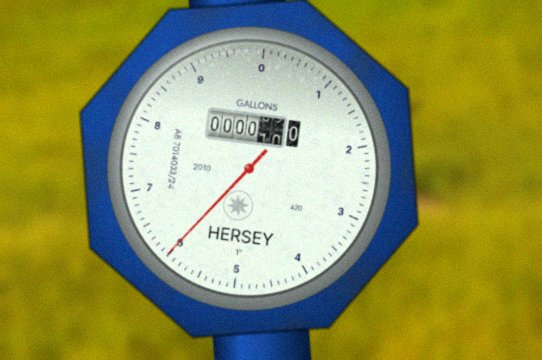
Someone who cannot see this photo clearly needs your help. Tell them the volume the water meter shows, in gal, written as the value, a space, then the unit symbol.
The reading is 96.0 gal
